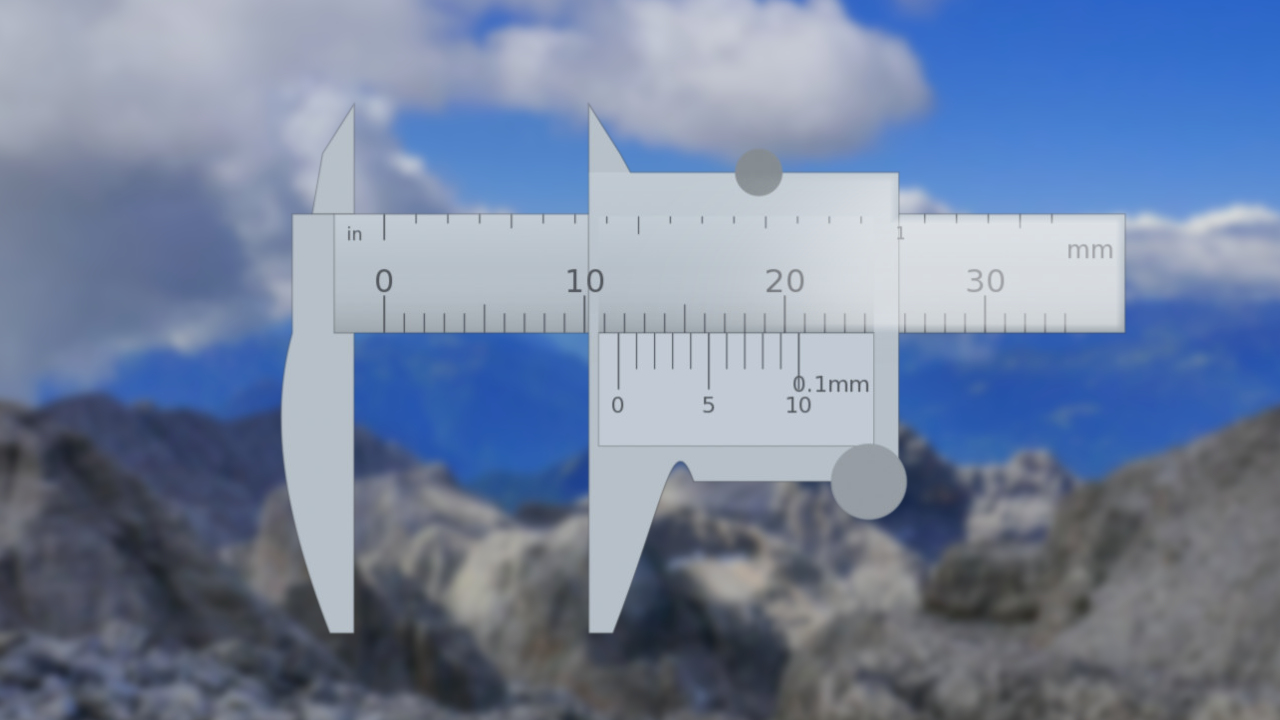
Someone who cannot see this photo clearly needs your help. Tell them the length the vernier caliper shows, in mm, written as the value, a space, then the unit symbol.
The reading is 11.7 mm
